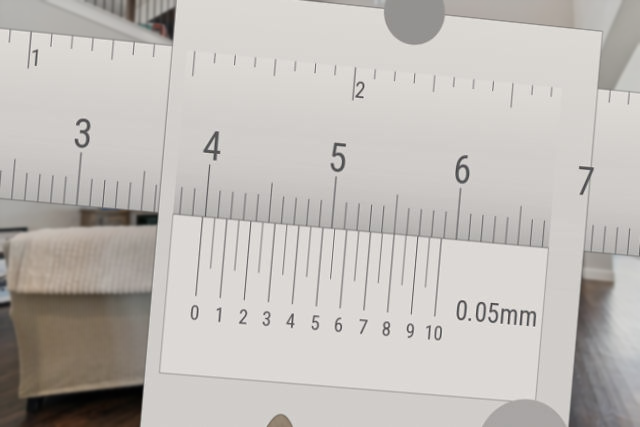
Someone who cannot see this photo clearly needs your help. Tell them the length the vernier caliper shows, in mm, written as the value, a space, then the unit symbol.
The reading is 39.8 mm
